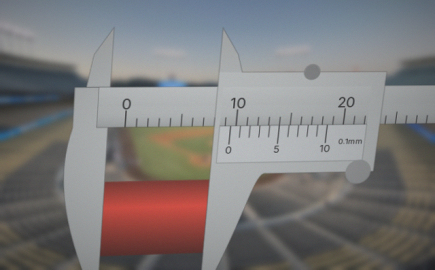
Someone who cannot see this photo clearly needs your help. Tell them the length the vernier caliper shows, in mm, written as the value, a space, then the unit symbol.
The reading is 9.5 mm
